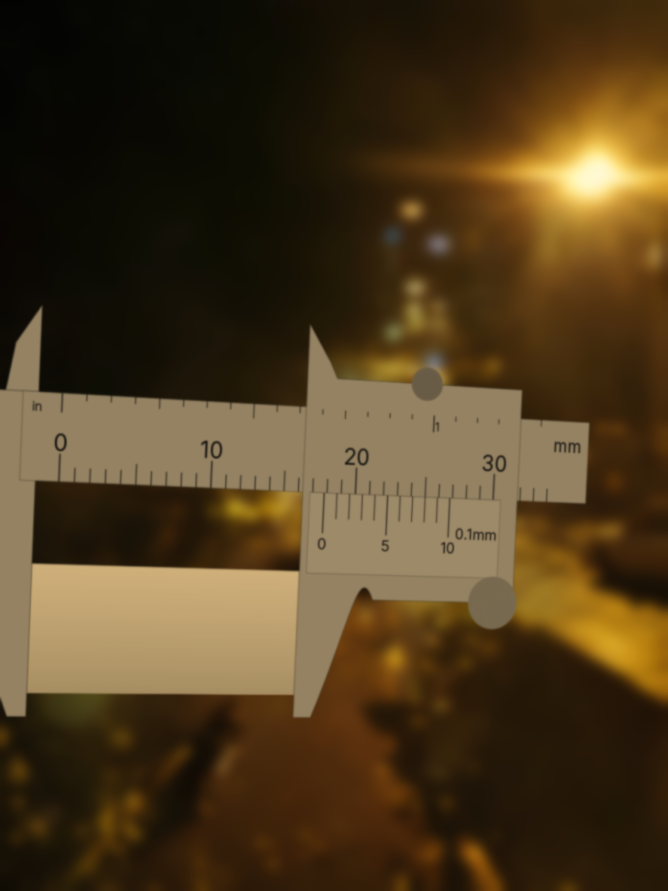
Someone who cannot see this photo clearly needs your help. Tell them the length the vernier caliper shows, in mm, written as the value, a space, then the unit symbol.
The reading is 17.8 mm
